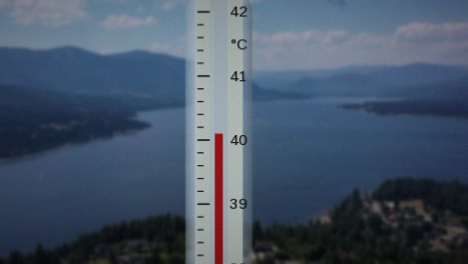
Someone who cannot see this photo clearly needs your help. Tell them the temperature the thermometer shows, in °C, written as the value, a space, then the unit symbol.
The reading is 40.1 °C
